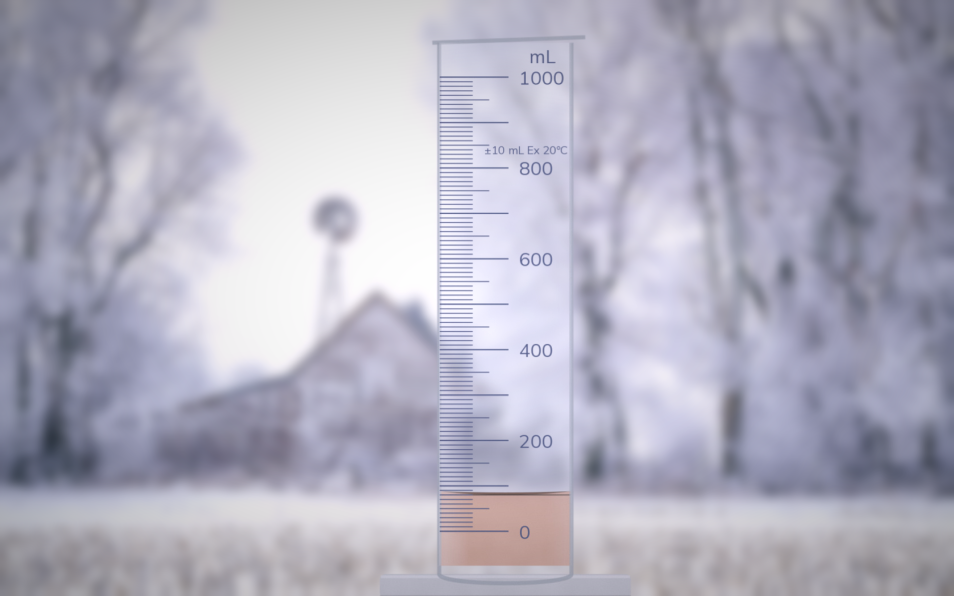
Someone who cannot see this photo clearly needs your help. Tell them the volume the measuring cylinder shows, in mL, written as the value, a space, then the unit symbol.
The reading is 80 mL
